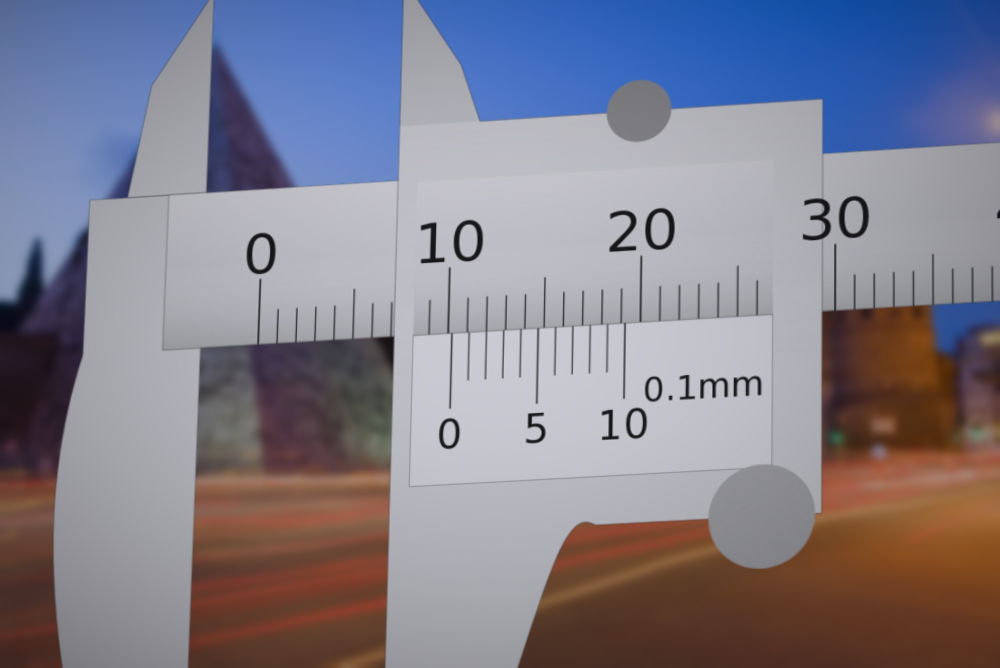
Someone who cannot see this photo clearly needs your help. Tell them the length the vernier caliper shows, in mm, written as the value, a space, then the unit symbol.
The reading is 10.2 mm
